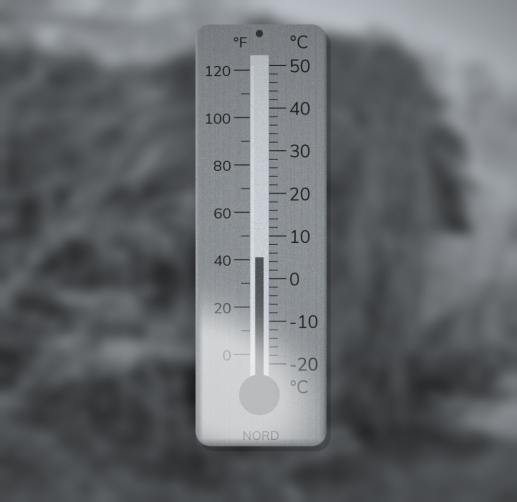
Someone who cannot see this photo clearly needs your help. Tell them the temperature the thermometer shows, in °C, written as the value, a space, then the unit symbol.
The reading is 5 °C
